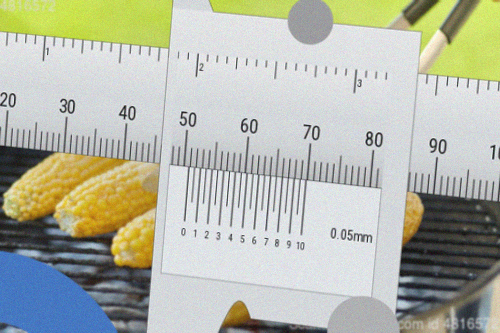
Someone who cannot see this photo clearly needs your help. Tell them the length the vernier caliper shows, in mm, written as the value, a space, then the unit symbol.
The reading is 50.8 mm
